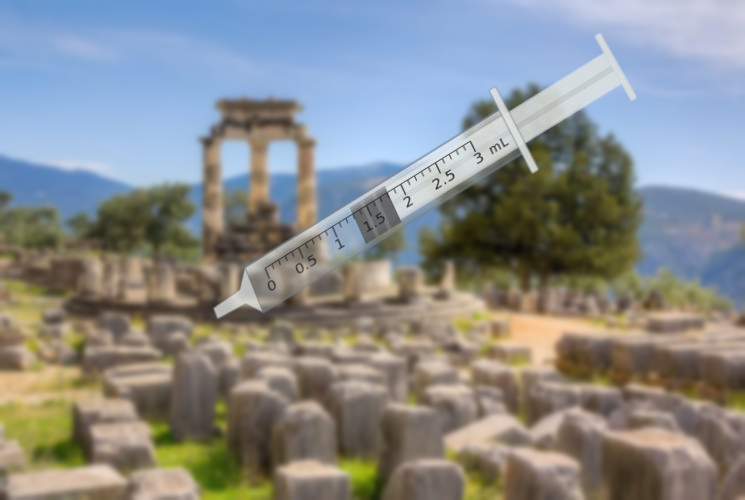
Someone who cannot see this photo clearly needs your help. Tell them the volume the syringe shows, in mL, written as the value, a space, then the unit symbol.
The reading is 1.3 mL
